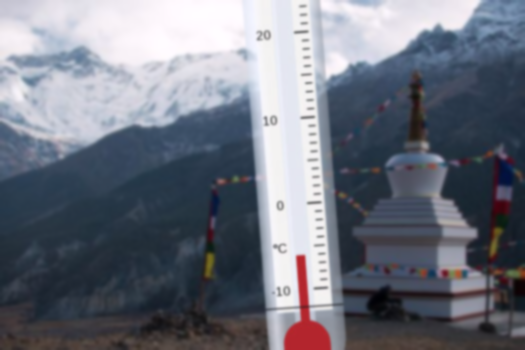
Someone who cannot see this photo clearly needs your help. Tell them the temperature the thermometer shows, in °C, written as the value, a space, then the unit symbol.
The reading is -6 °C
